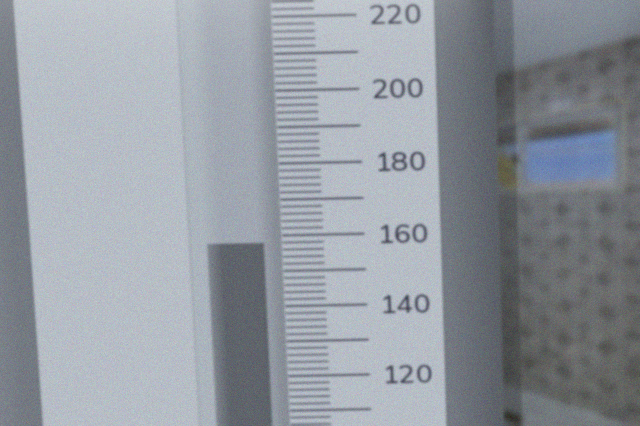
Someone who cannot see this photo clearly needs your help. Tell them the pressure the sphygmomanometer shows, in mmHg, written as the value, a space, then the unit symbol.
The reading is 158 mmHg
